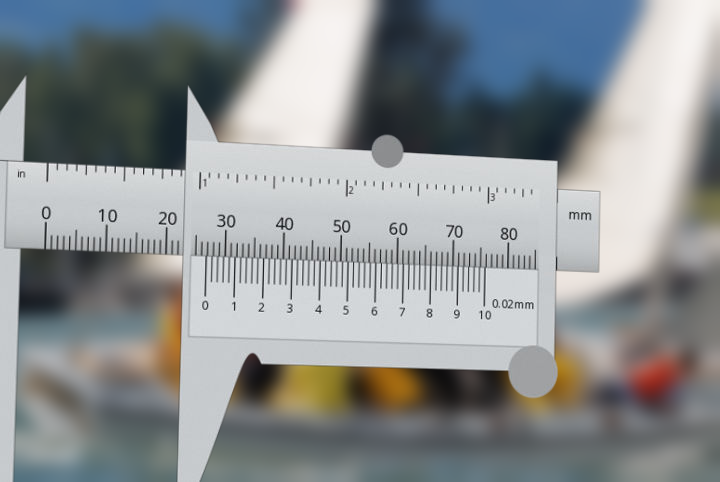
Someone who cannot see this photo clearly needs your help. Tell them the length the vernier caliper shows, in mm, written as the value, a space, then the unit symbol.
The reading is 26.8 mm
